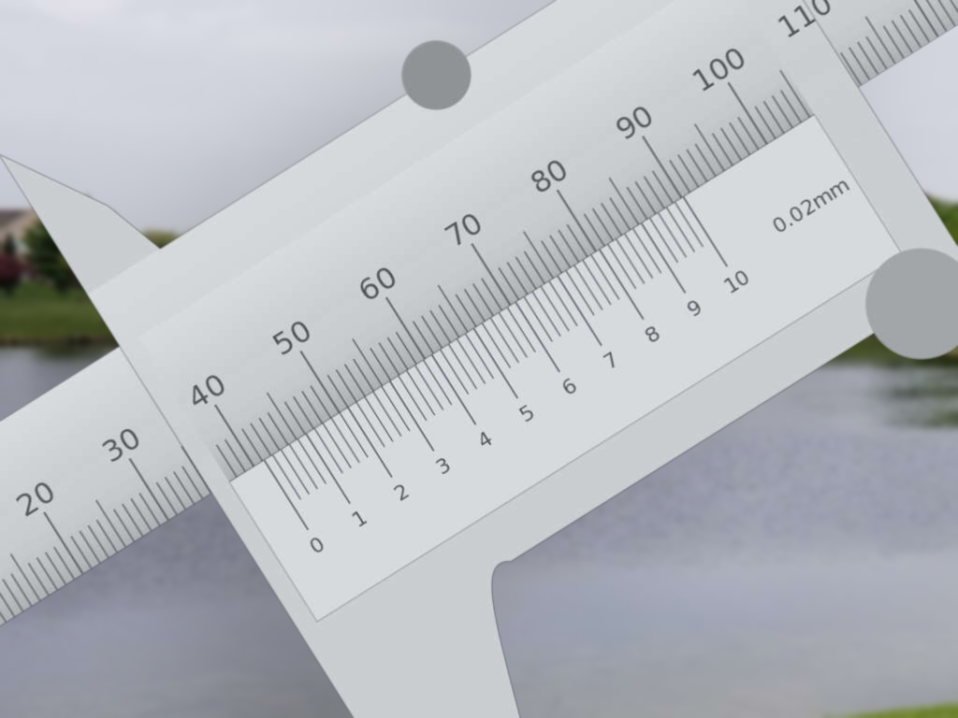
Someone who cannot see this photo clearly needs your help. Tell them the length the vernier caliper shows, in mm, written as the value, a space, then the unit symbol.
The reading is 41.2 mm
